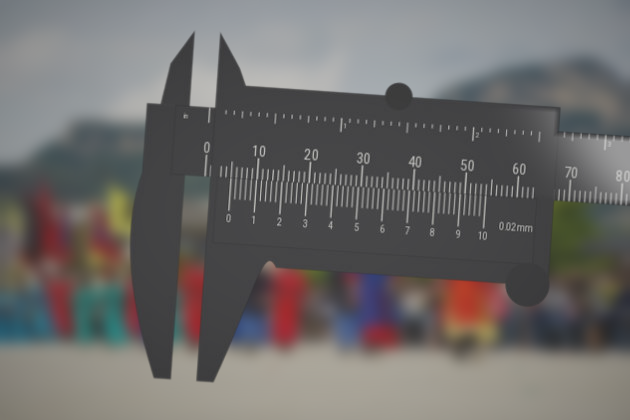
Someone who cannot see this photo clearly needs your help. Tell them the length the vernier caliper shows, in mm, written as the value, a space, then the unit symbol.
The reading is 5.0 mm
